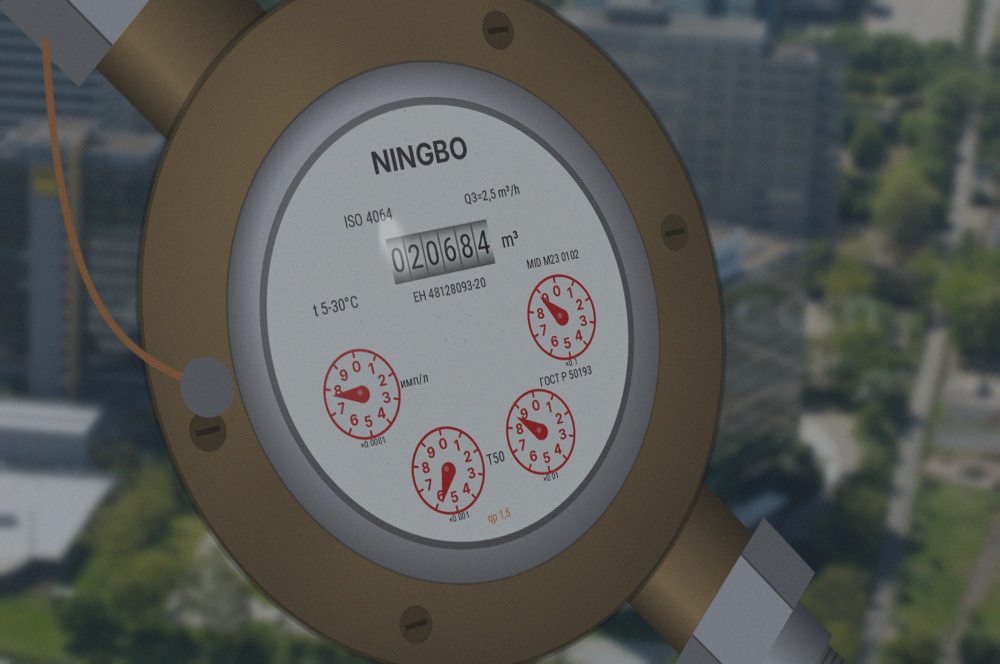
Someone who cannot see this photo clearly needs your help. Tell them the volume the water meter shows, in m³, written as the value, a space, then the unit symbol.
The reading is 20684.8857 m³
